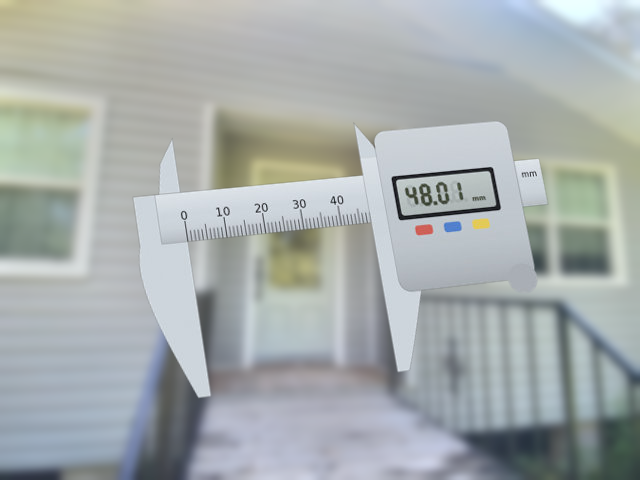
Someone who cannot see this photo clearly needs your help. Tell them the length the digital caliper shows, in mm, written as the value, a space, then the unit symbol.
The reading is 48.01 mm
